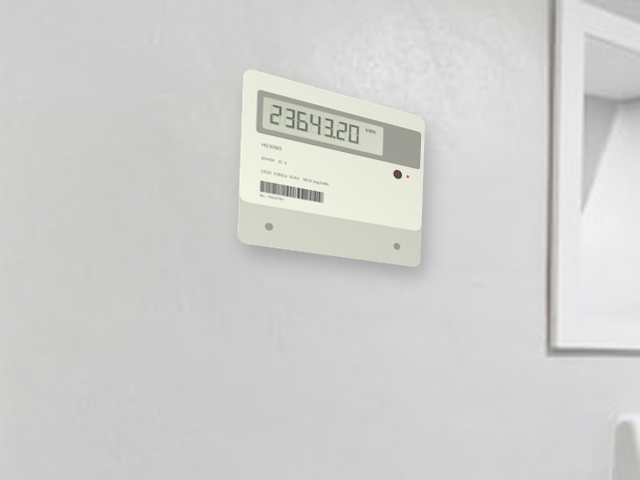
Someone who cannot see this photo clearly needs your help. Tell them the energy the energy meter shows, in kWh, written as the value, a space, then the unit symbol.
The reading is 23643.20 kWh
